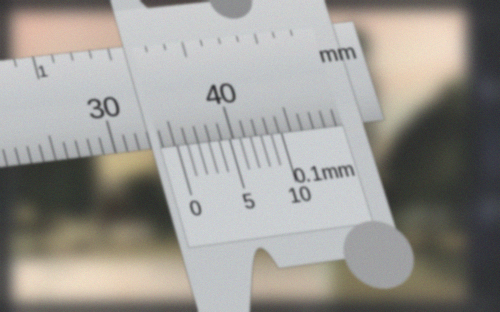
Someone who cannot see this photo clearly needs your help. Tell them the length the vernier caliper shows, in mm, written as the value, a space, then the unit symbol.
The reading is 35.2 mm
